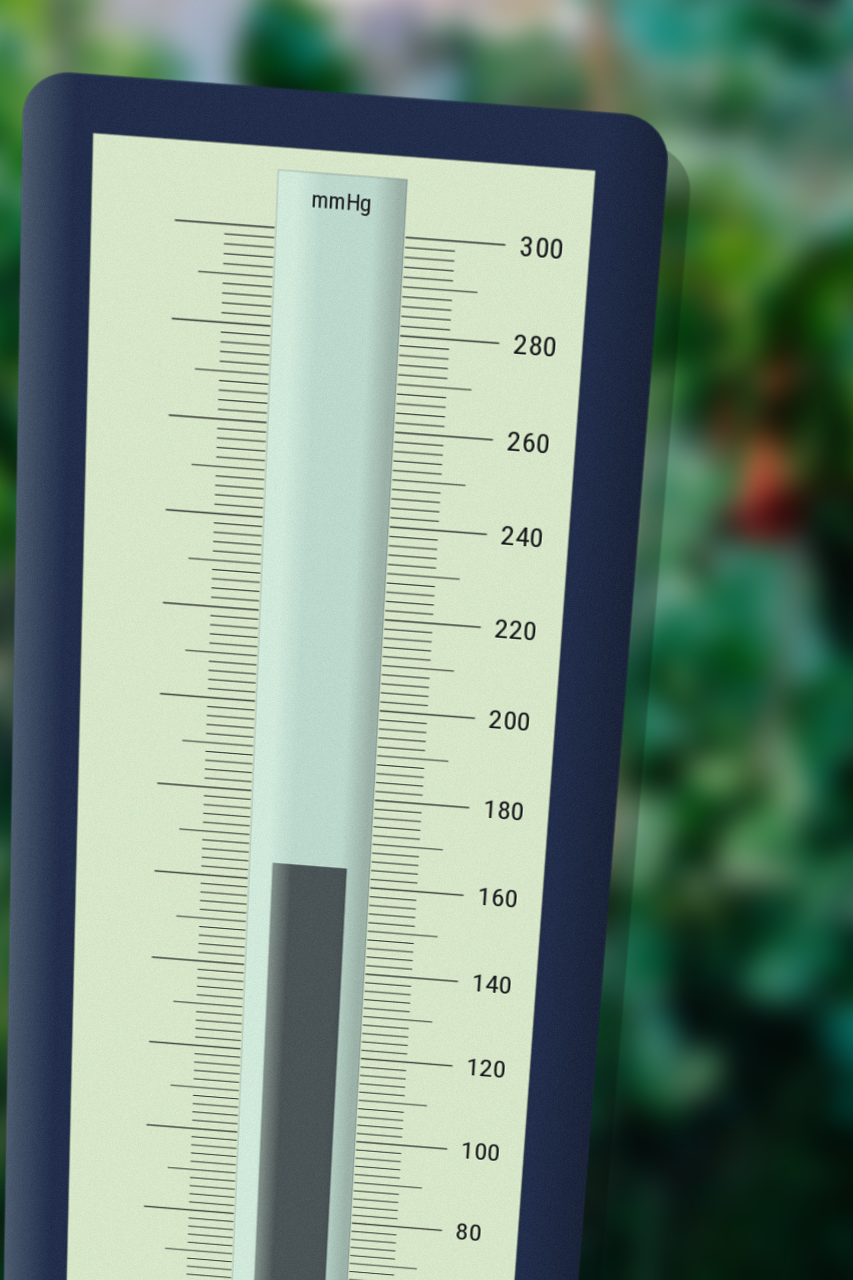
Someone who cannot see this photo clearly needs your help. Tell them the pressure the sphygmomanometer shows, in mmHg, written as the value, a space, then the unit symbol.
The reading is 164 mmHg
